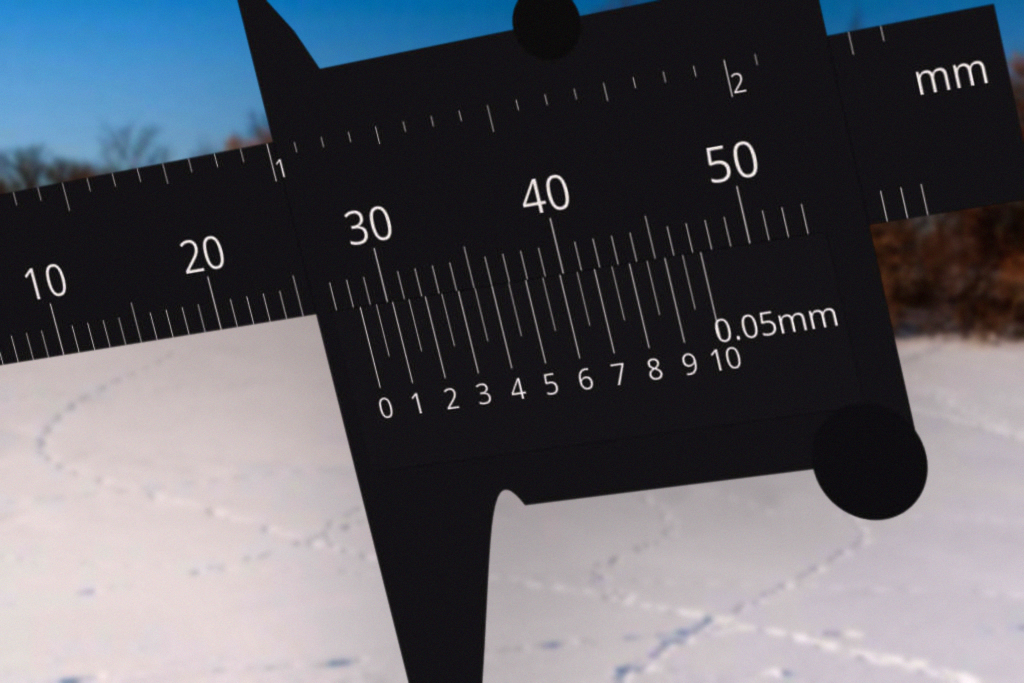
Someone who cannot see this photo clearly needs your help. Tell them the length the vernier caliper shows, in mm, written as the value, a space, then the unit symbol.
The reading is 28.4 mm
